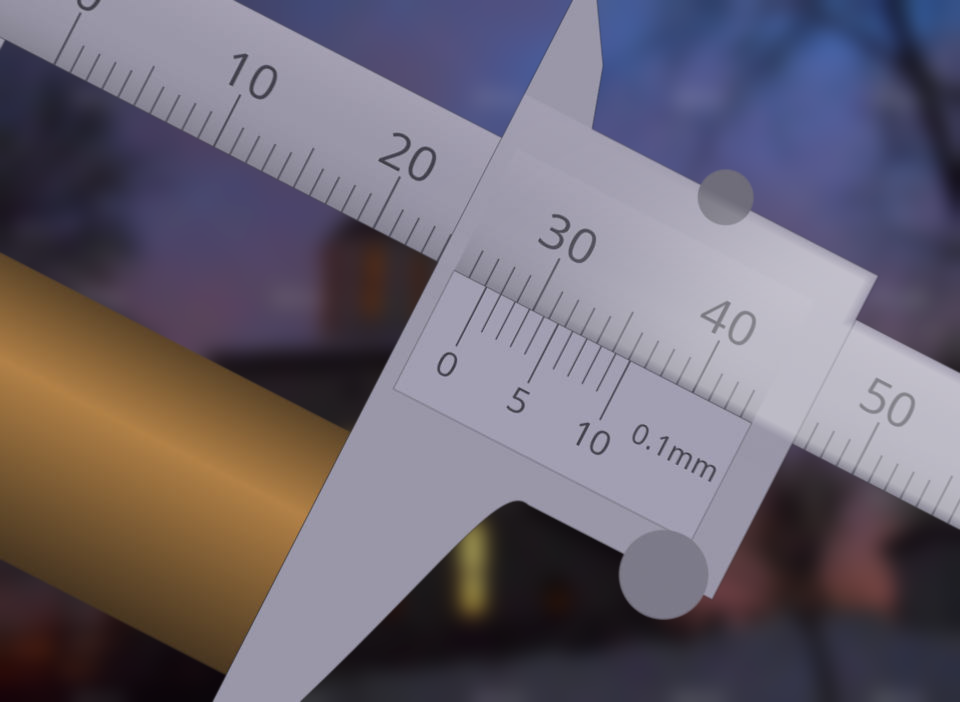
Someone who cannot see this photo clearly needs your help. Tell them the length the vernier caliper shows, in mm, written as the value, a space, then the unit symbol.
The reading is 27.1 mm
